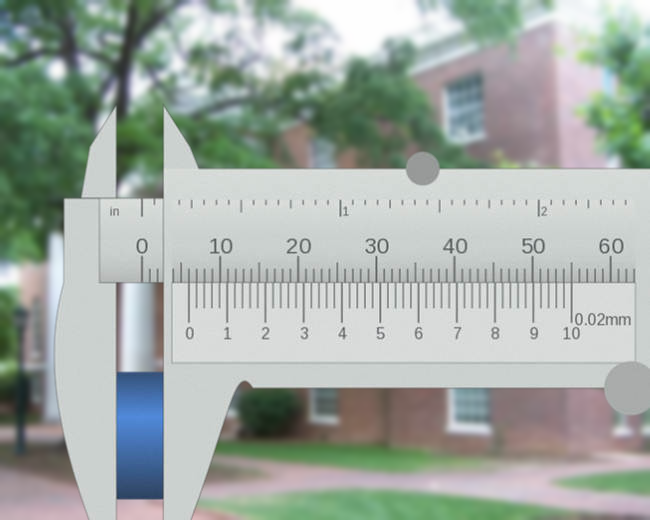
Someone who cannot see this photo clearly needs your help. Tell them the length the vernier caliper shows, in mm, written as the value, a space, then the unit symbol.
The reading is 6.0 mm
